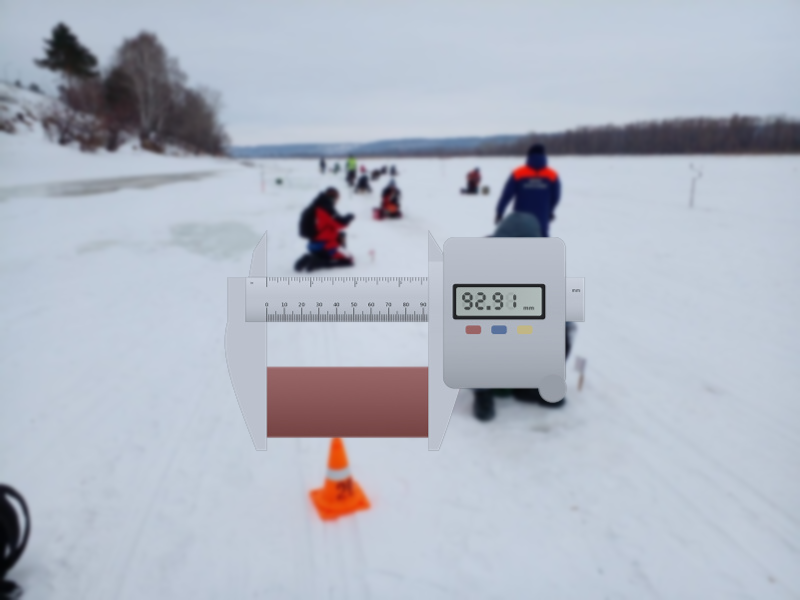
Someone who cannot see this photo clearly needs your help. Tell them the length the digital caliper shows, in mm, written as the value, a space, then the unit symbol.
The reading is 92.91 mm
